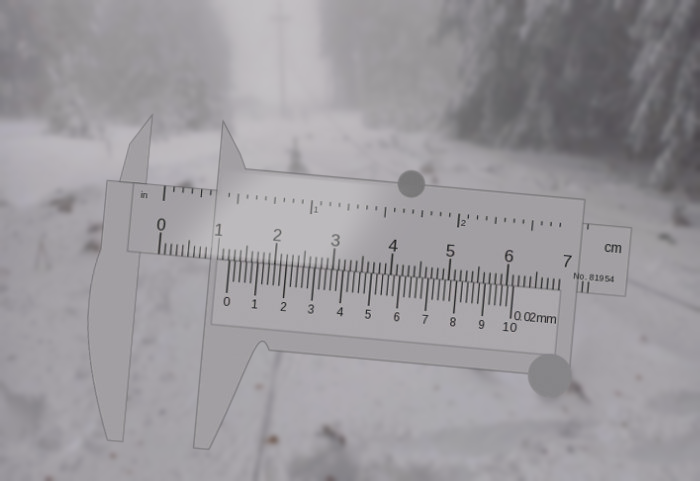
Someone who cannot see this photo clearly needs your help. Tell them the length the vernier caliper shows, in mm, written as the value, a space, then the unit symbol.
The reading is 12.2 mm
